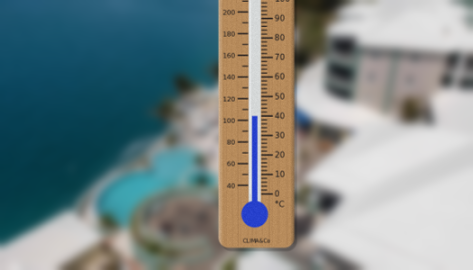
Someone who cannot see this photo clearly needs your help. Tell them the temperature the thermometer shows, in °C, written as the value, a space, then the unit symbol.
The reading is 40 °C
